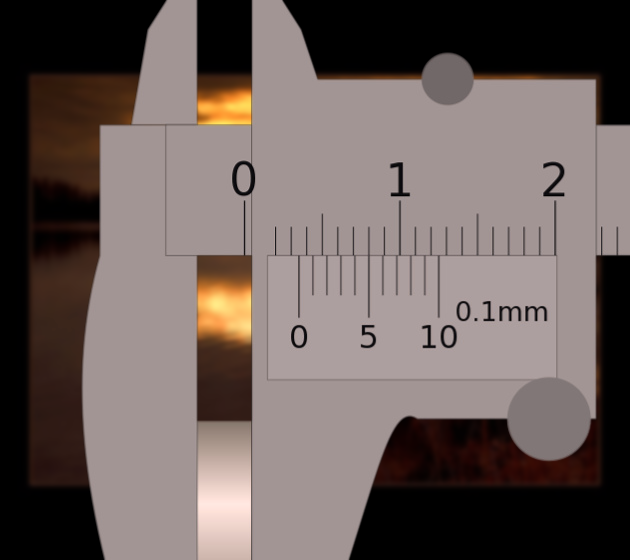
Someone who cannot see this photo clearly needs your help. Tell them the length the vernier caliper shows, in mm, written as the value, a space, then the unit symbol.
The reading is 3.5 mm
